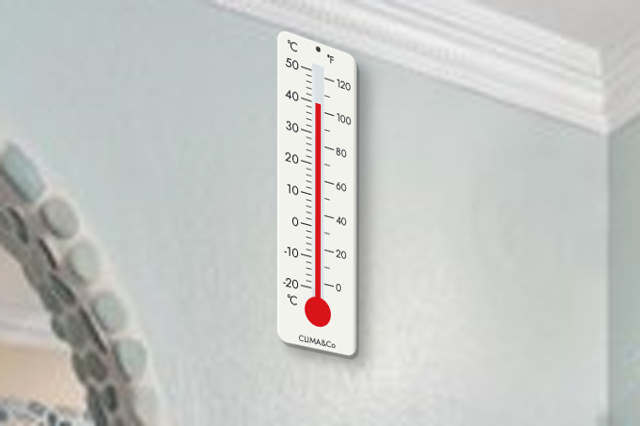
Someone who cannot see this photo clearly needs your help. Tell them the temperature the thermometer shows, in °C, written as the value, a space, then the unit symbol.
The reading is 40 °C
